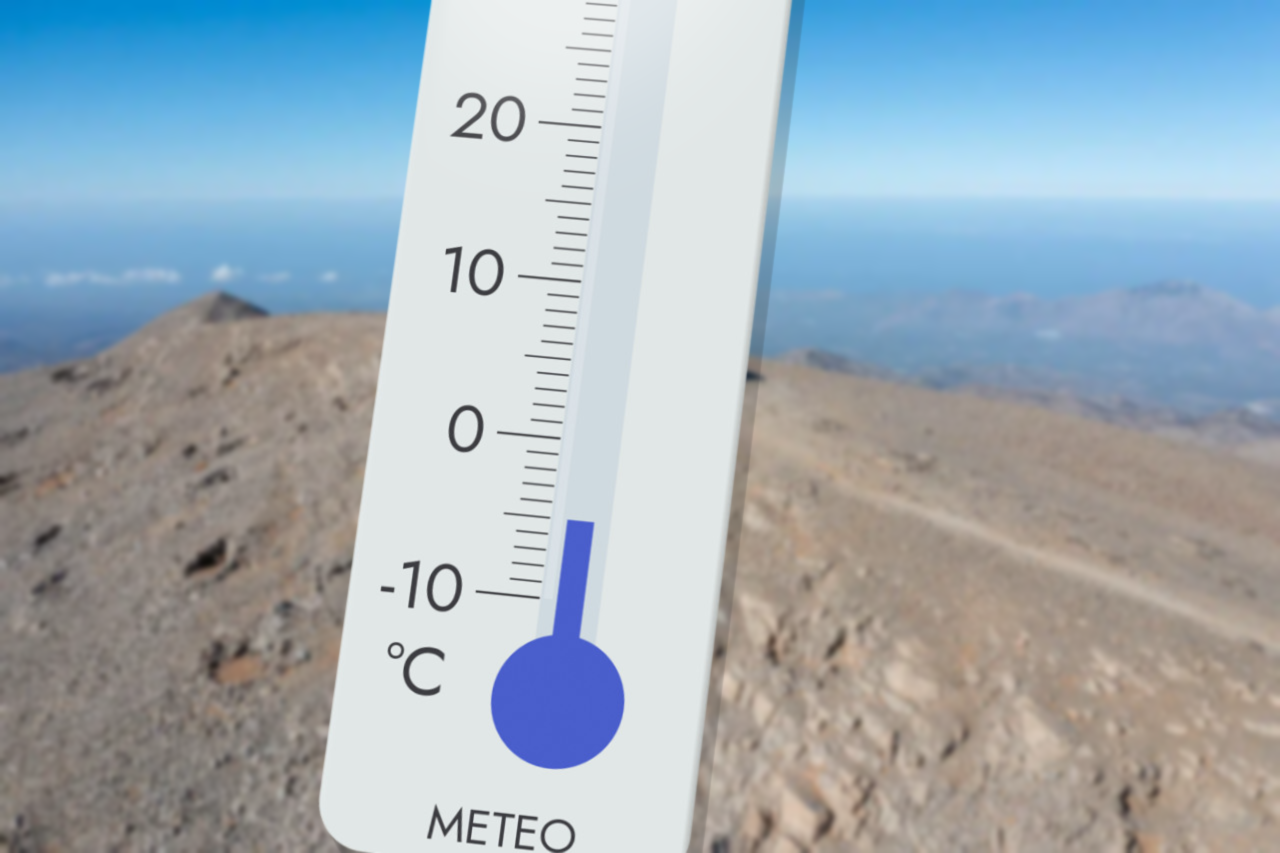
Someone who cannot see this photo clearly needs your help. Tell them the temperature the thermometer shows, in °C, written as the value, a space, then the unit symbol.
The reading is -5 °C
